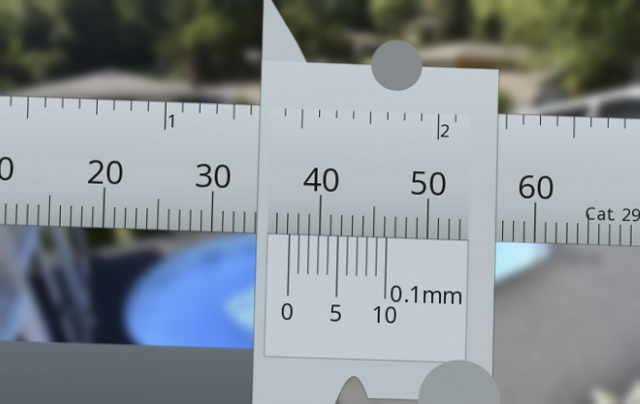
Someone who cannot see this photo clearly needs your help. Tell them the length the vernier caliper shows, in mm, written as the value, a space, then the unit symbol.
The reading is 37.2 mm
